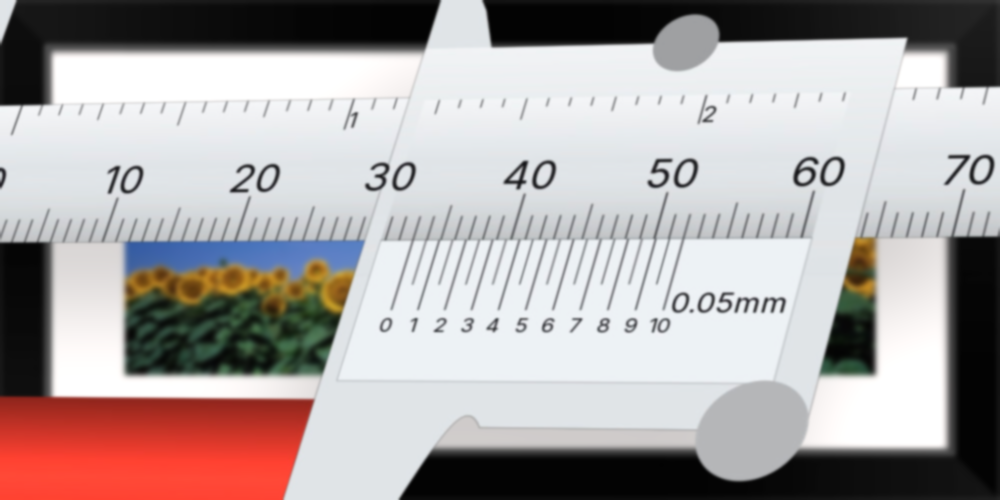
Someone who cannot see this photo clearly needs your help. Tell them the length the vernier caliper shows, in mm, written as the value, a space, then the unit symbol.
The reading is 33.0 mm
